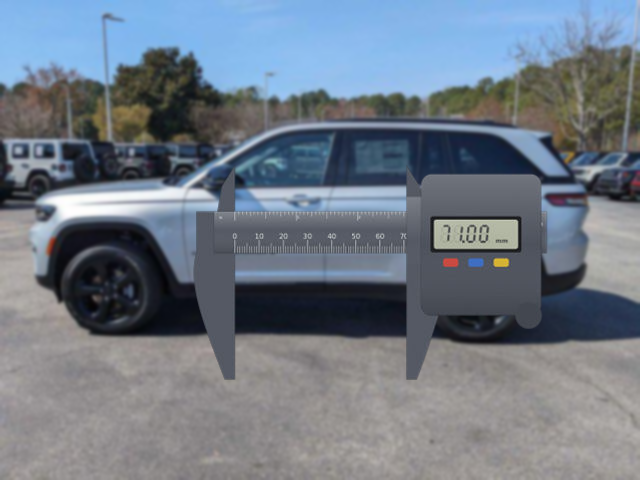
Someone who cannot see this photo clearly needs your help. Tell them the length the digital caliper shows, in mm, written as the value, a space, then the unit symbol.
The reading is 71.00 mm
